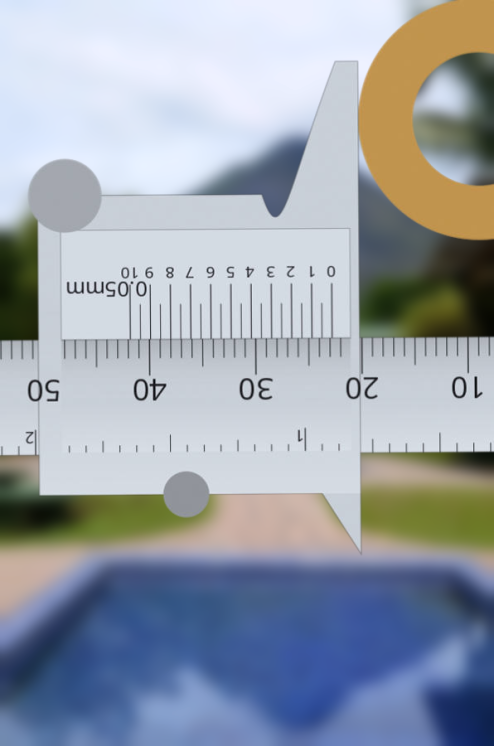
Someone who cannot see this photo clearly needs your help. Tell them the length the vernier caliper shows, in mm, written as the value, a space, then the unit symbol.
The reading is 22.8 mm
